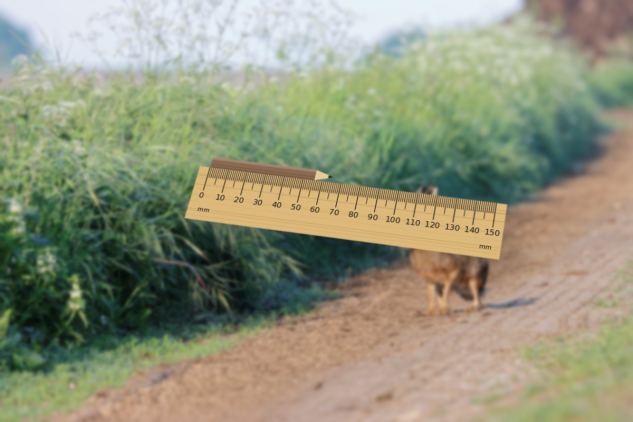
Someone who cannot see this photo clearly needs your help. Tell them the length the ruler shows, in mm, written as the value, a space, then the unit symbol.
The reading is 65 mm
